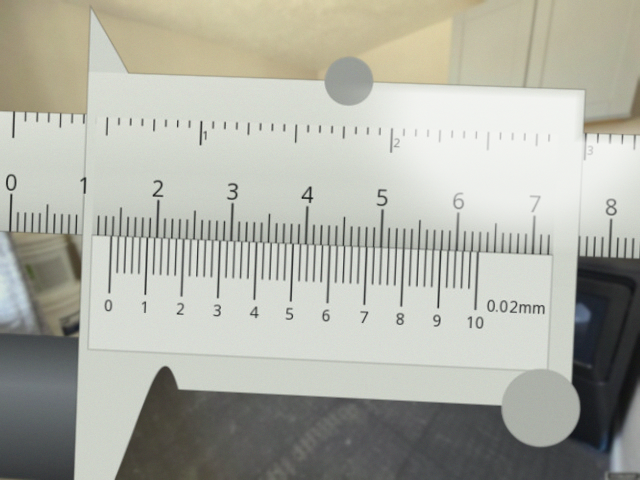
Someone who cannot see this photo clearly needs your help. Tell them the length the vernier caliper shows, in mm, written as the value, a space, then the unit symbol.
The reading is 13.8 mm
